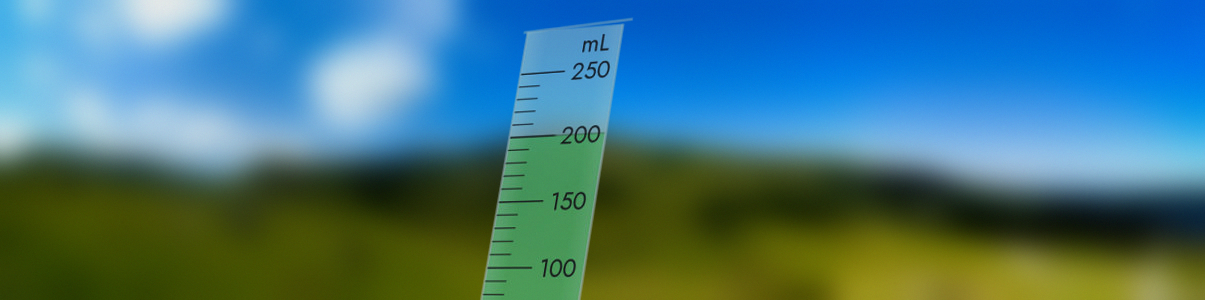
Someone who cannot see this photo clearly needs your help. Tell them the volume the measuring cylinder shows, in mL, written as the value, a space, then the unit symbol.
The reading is 200 mL
